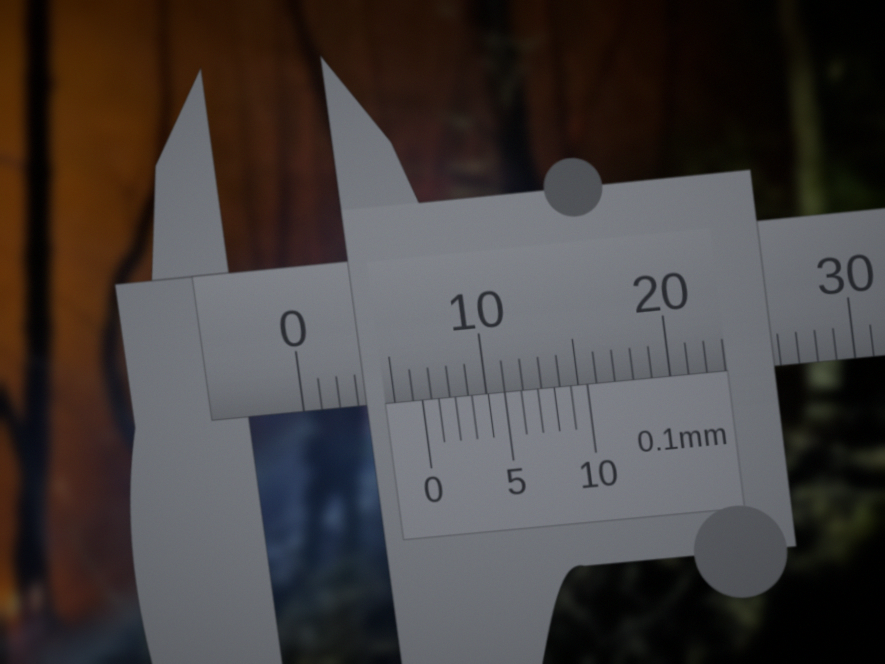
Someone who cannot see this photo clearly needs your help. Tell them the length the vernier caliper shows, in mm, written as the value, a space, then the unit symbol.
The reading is 6.5 mm
